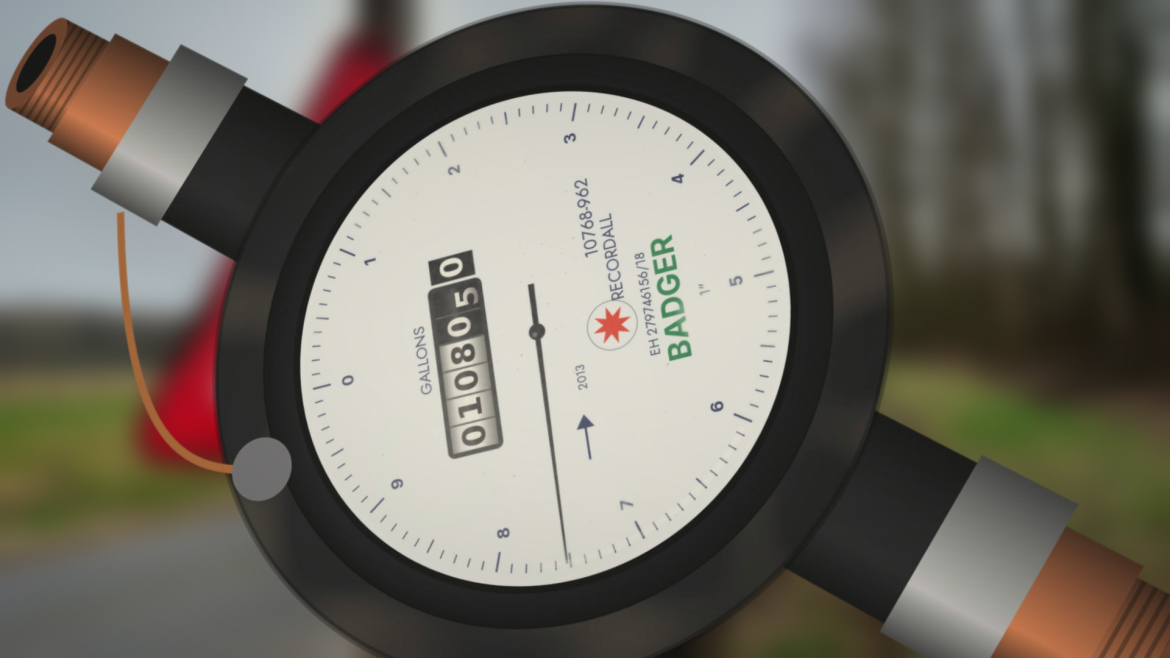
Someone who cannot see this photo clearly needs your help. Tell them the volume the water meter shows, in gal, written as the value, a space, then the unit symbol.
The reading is 108047.5 gal
